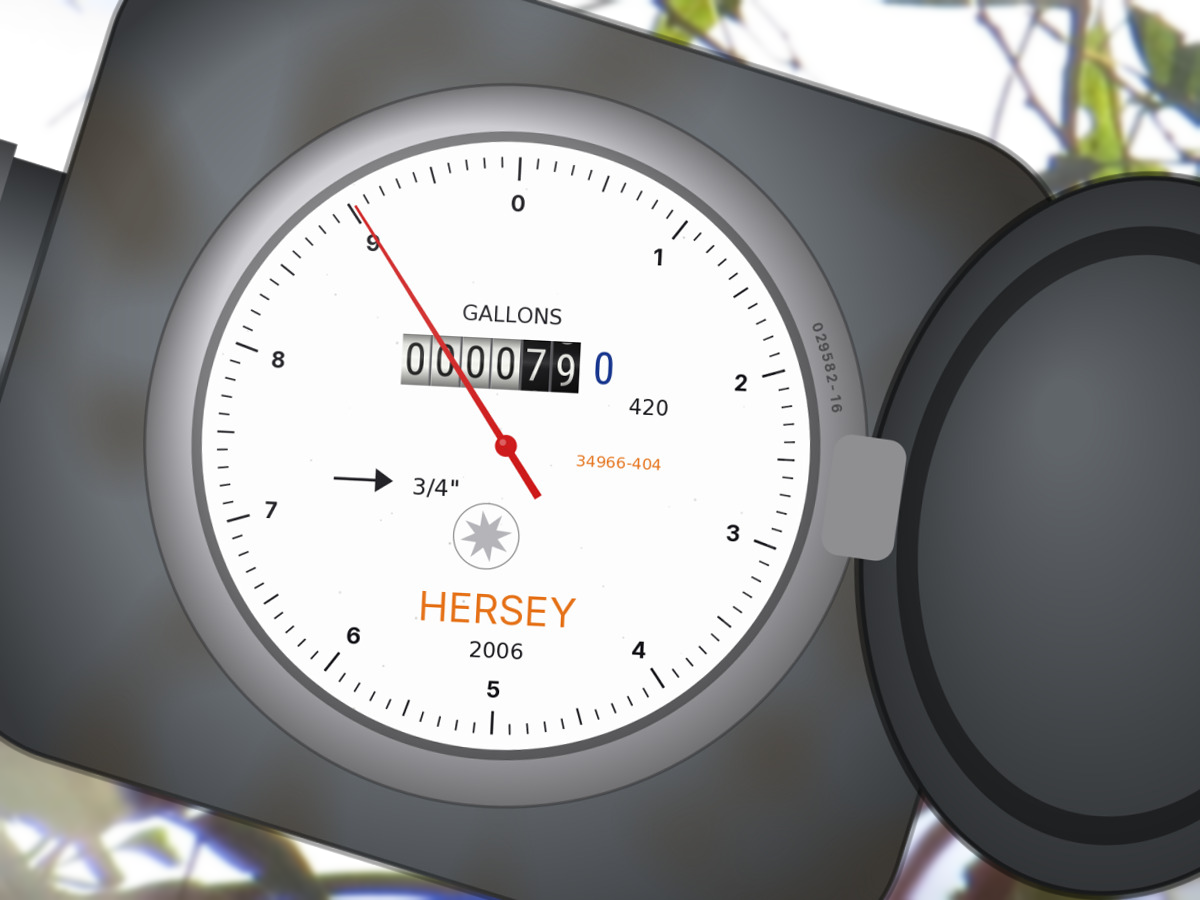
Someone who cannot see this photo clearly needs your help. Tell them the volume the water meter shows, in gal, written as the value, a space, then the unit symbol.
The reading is 789.0 gal
